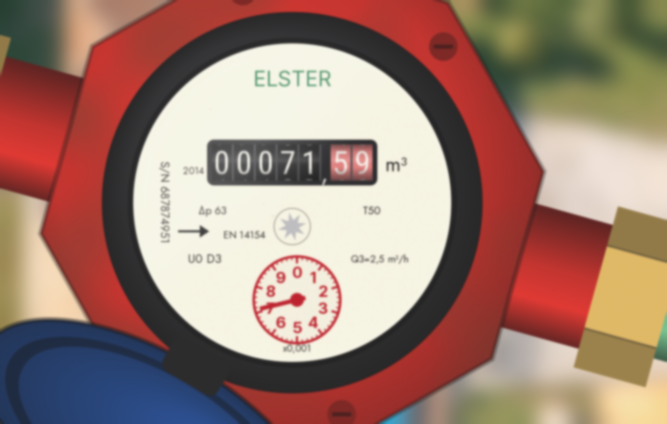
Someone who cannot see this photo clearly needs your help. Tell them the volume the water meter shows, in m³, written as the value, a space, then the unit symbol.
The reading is 71.597 m³
